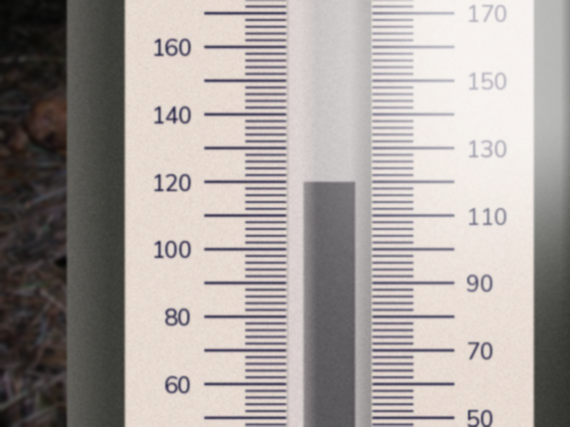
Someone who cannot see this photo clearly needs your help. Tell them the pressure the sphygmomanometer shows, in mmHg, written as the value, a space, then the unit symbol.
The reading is 120 mmHg
